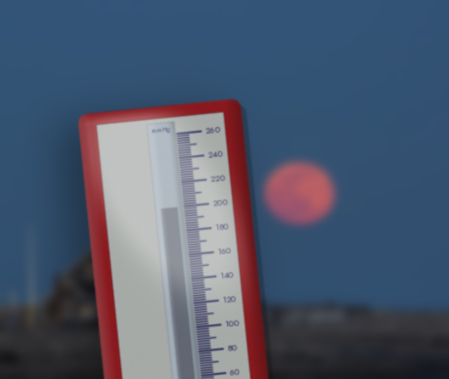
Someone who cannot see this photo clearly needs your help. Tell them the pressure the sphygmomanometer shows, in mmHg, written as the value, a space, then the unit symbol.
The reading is 200 mmHg
